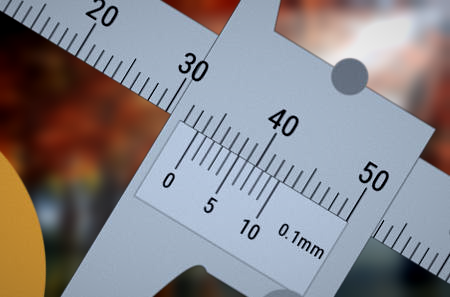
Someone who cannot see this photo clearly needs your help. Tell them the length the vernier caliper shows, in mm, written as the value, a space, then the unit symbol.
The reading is 33.6 mm
